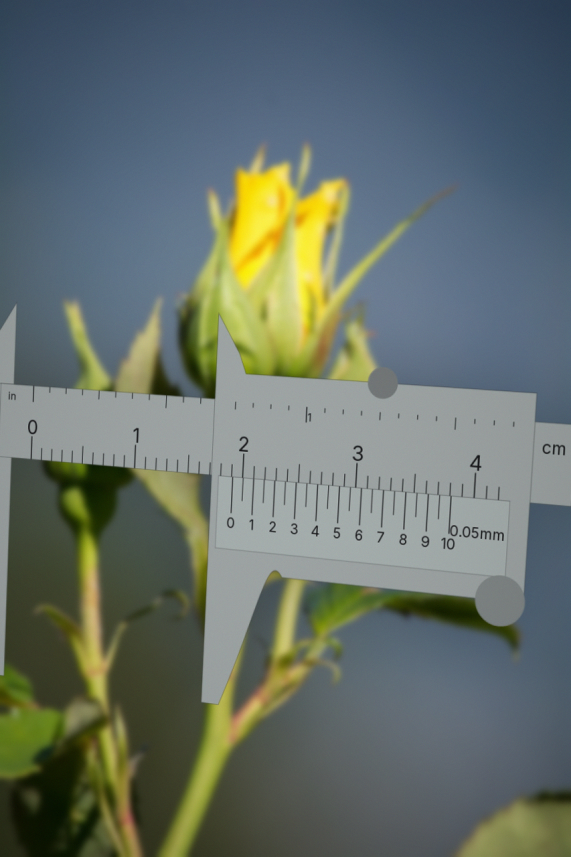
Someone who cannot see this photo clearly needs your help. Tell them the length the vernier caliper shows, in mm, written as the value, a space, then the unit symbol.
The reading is 19.1 mm
